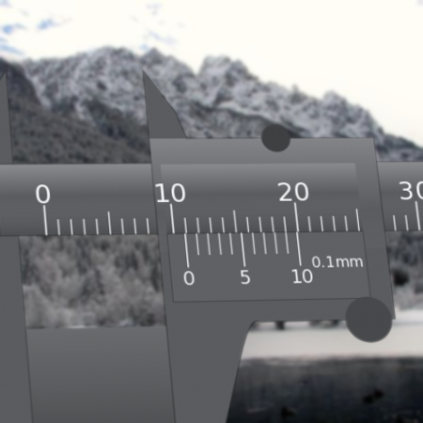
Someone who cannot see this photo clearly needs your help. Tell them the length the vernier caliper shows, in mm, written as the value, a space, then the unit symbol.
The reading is 10.9 mm
